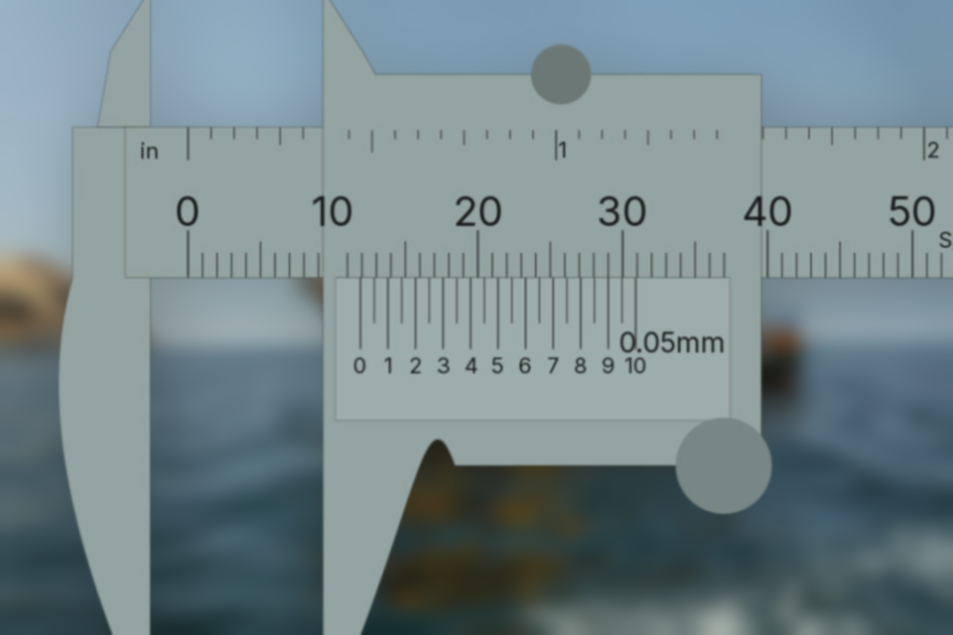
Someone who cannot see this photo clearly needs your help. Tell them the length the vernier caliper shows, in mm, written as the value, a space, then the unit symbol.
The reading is 11.9 mm
